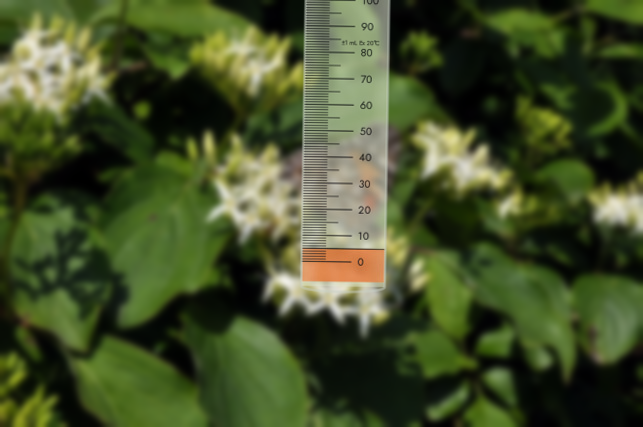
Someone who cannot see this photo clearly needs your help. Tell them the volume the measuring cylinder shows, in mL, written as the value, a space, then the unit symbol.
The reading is 5 mL
